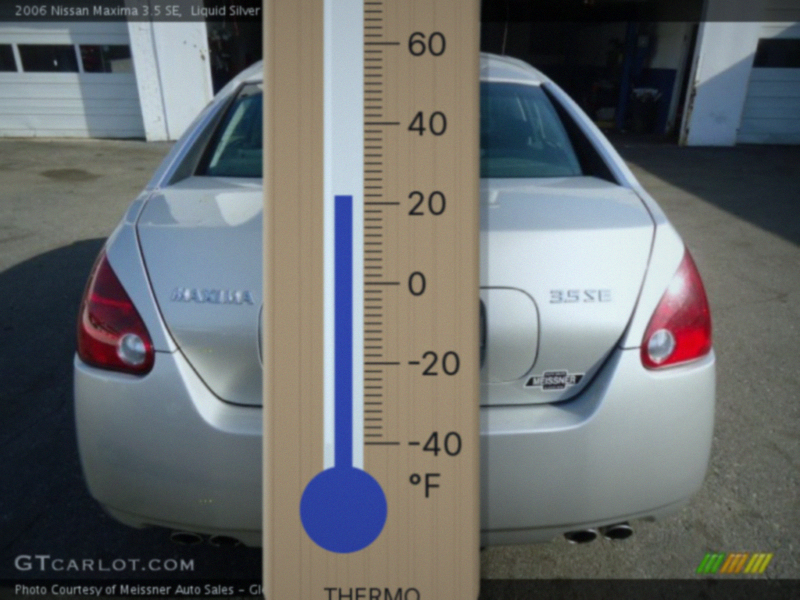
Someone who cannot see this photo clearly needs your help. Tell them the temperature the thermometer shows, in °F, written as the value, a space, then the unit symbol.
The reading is 22 °F
